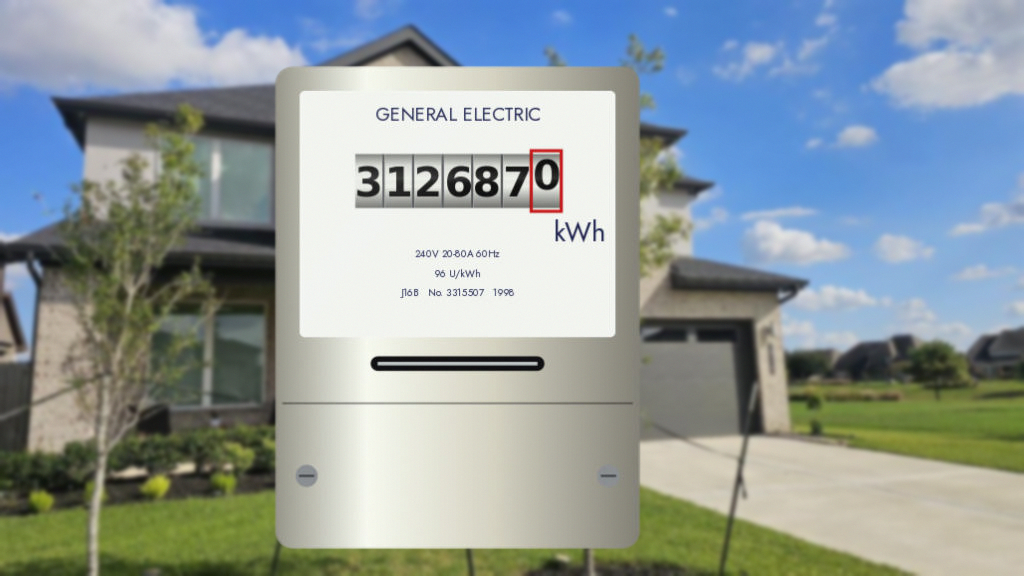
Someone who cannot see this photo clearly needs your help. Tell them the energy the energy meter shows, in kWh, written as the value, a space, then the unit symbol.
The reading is 312687.0 kWh
